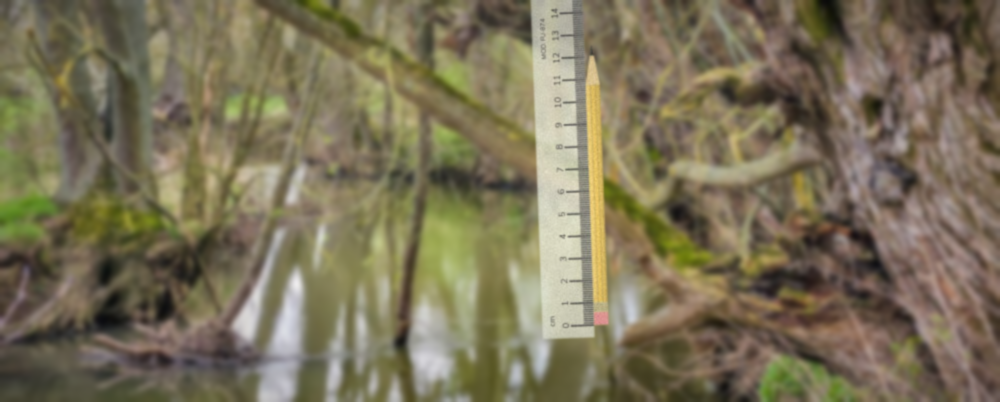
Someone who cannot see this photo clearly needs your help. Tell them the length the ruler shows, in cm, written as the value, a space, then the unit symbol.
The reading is 12.5 cm
